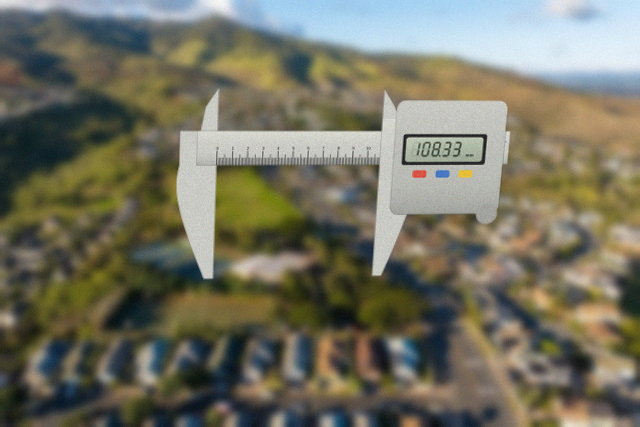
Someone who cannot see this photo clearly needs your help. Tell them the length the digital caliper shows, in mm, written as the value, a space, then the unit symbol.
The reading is 108.33 mm
